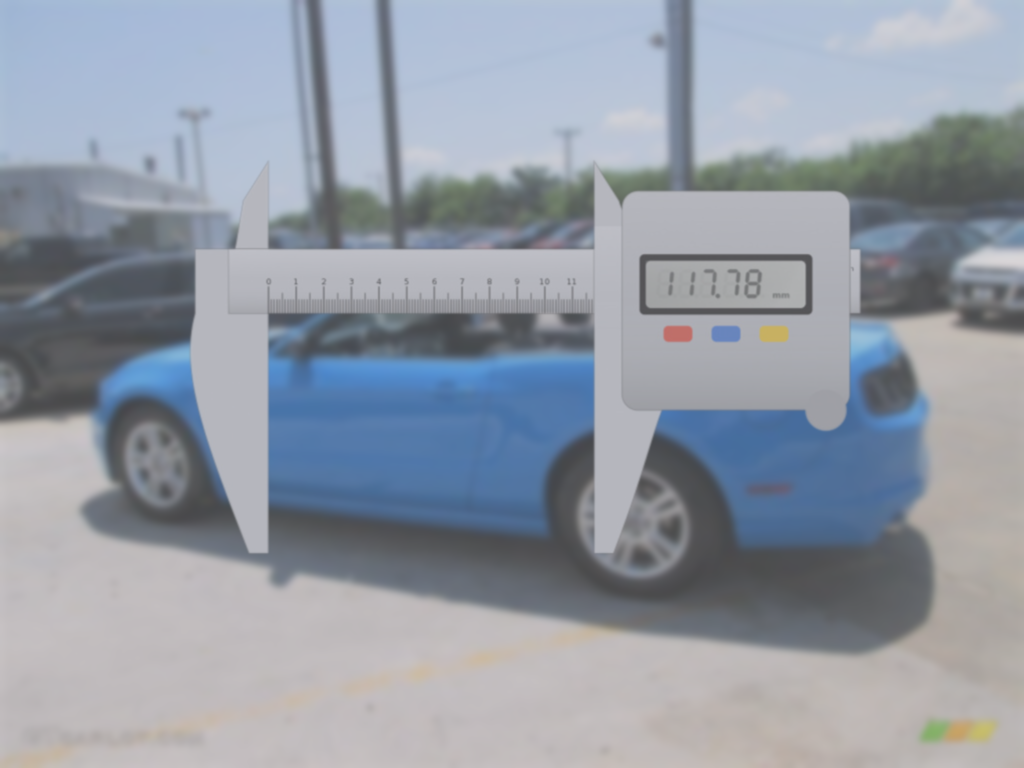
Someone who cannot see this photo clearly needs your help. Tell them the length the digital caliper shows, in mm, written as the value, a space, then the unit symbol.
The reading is 117.78 mm
